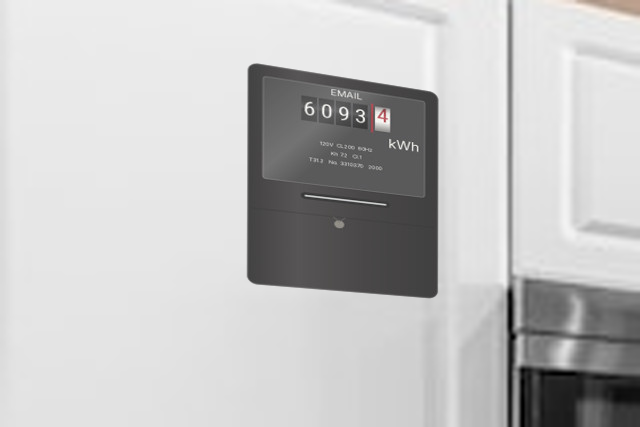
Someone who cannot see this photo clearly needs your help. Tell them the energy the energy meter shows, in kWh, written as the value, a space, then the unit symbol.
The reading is 6093.4 kWh
